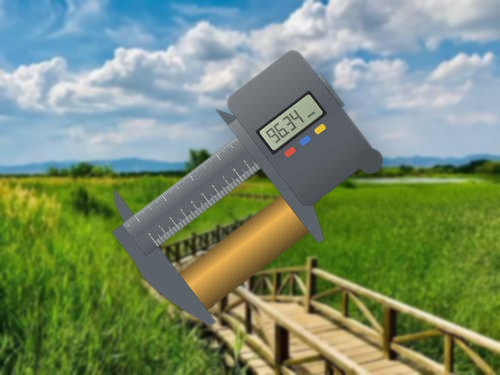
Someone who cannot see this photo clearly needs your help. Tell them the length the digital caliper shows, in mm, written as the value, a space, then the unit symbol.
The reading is 96.34 mm
